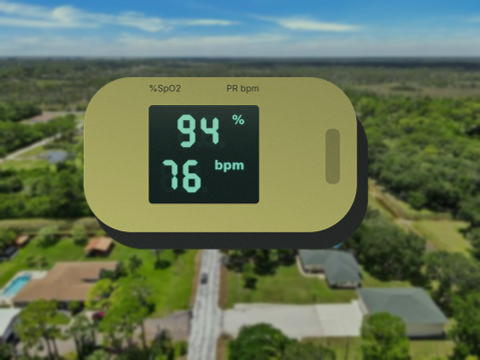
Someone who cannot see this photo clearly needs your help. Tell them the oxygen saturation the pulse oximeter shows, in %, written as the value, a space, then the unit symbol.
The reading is 94 %
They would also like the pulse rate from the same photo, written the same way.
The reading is 76 bpm
